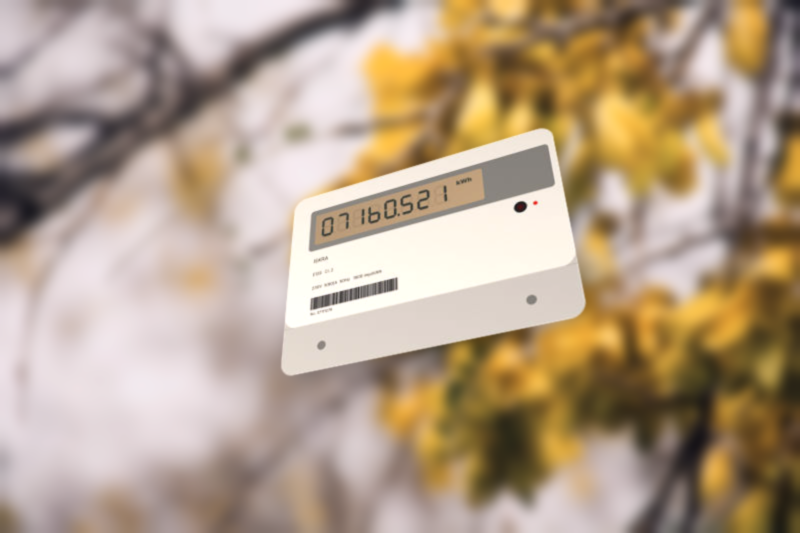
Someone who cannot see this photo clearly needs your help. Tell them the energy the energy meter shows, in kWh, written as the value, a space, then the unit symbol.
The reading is 7160.521 kWh
